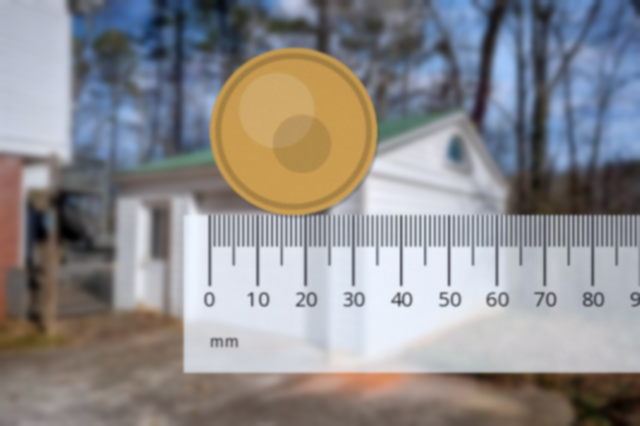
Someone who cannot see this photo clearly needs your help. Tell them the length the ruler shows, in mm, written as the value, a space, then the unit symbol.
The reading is 35 mm
